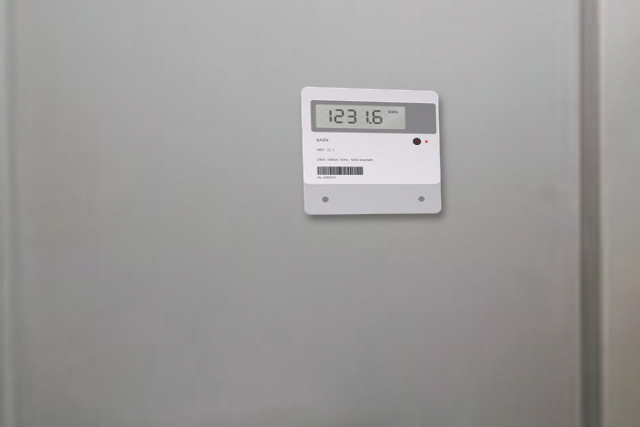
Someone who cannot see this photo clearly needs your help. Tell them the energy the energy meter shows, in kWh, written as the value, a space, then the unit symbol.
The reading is 1231.6 kWh
